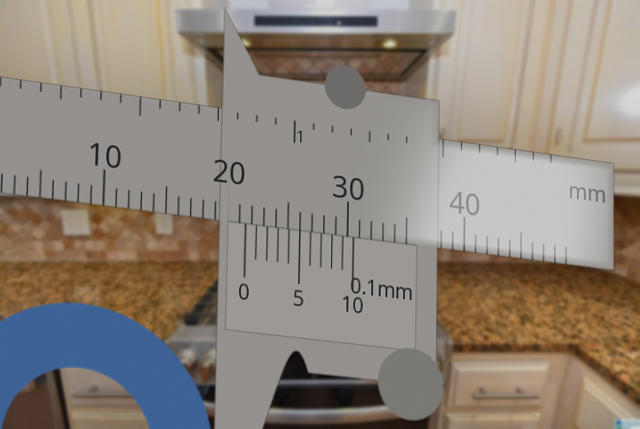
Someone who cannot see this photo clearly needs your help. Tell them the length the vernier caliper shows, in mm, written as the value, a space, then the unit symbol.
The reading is 21.5 mm
